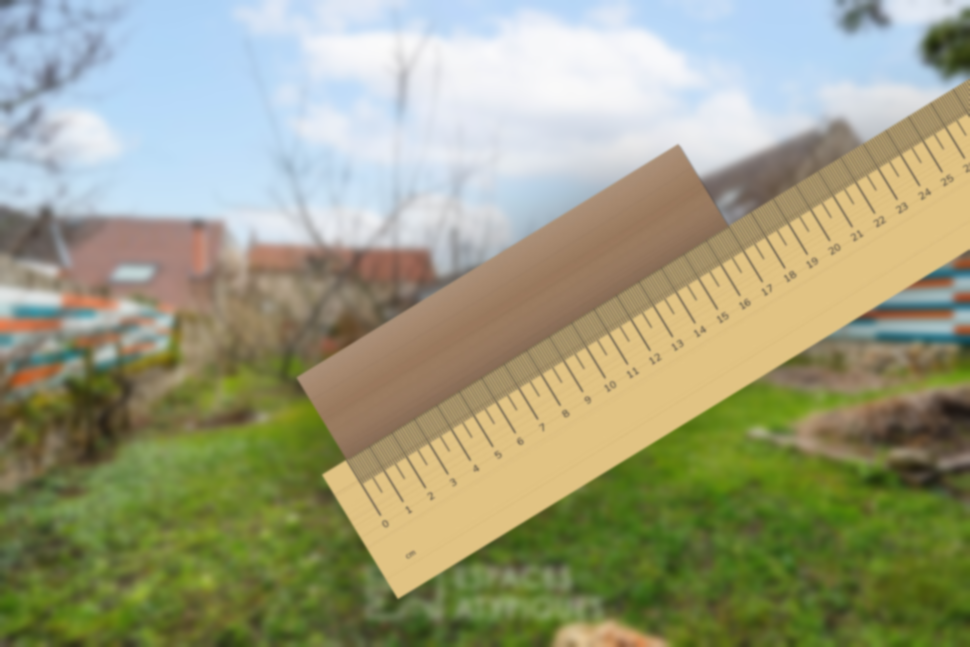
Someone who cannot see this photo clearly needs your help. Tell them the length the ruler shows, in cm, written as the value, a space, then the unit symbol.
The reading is 17 cm
